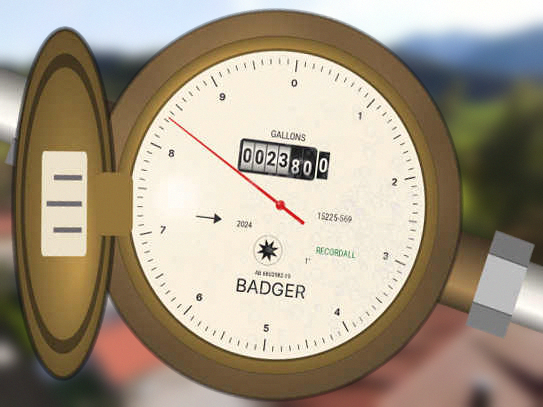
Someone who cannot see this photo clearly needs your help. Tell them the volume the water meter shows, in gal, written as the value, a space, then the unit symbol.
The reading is 23798.3 gal
